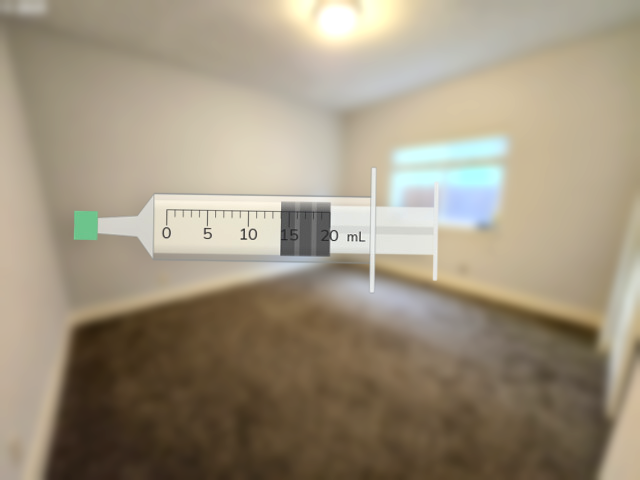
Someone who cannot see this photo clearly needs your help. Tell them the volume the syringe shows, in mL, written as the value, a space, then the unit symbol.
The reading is 14 mL
